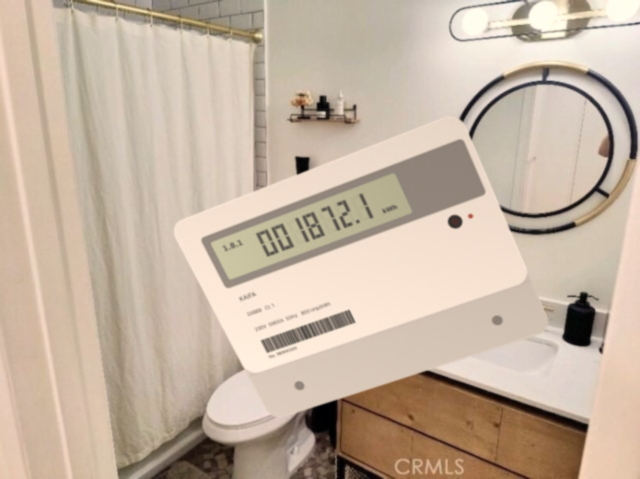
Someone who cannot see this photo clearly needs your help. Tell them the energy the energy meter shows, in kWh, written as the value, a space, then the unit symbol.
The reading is 1872.1 kWh
